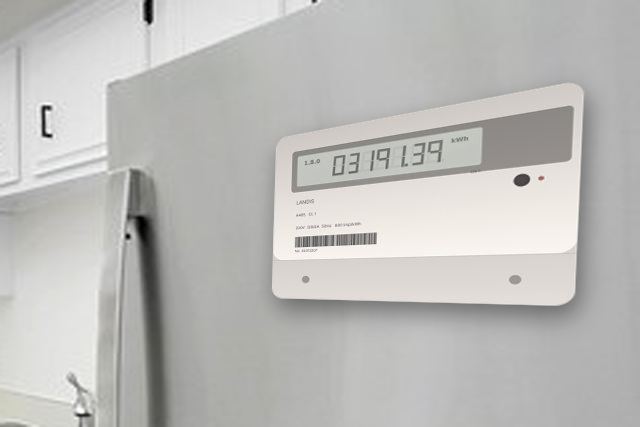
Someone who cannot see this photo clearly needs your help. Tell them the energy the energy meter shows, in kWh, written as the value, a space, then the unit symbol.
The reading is 3191.39 kWh
